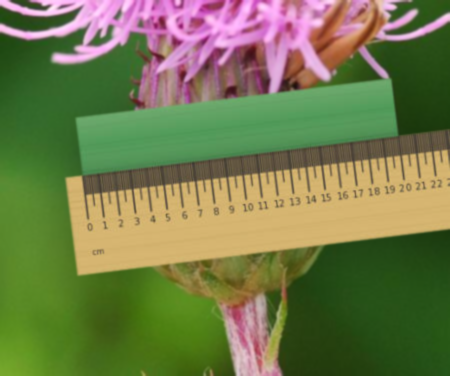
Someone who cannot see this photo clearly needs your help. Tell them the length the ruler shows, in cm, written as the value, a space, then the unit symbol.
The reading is 20 cm
